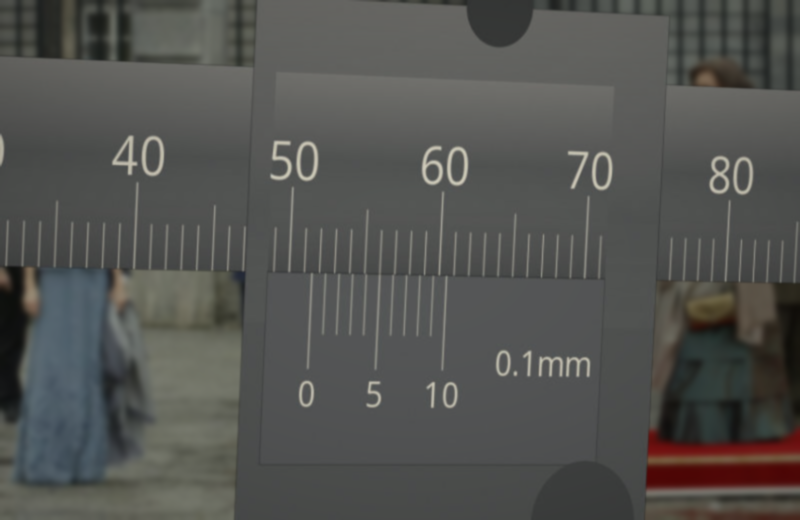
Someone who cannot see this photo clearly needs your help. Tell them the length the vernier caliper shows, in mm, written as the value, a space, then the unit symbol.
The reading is 51.5 mm
